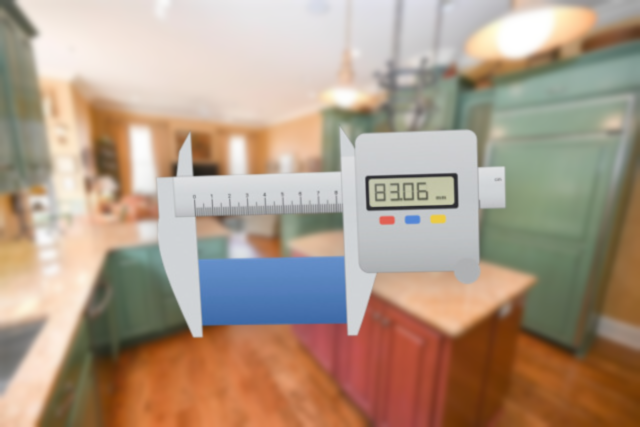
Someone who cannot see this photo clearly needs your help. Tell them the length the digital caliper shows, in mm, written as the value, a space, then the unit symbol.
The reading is 83.06 mm
